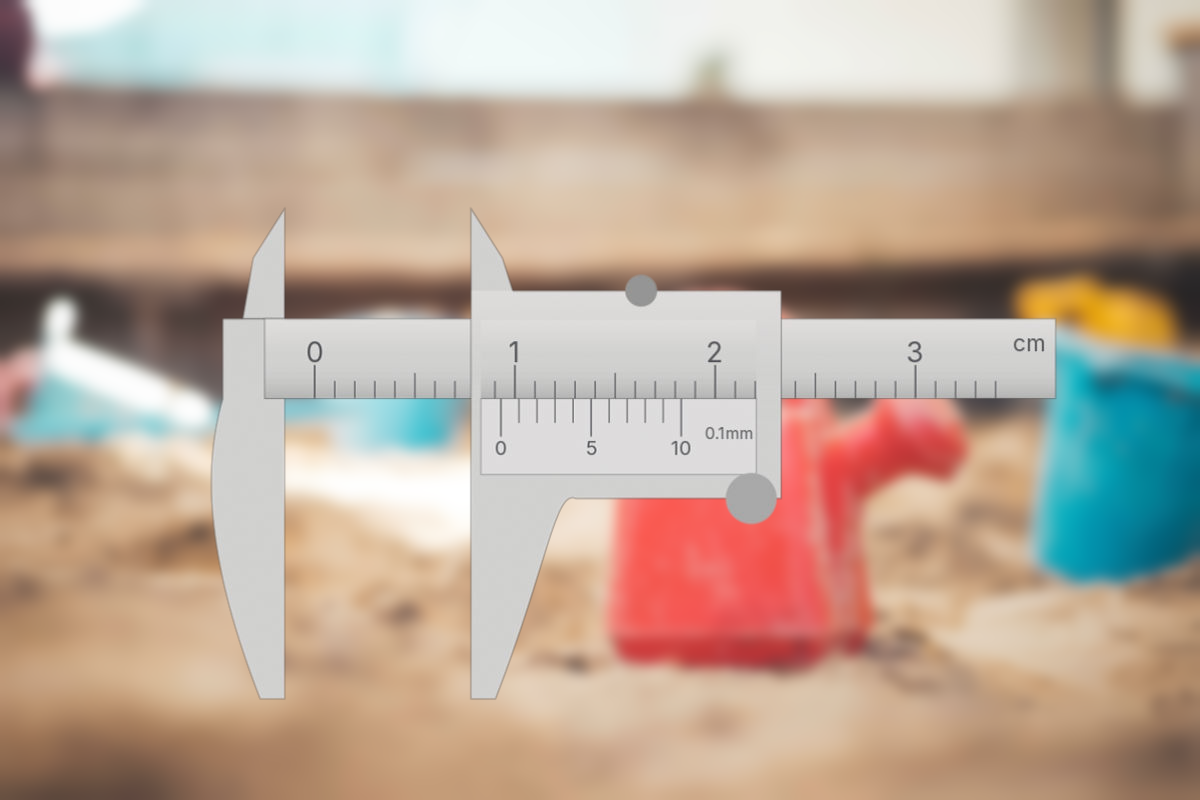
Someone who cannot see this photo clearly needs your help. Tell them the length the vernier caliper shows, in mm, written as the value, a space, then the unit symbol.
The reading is 9.3 mm
